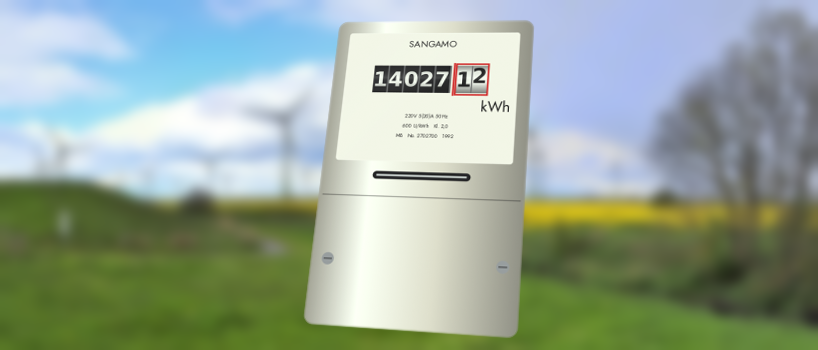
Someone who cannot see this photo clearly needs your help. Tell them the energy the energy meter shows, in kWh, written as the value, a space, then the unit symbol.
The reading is 14027.12 kWh
